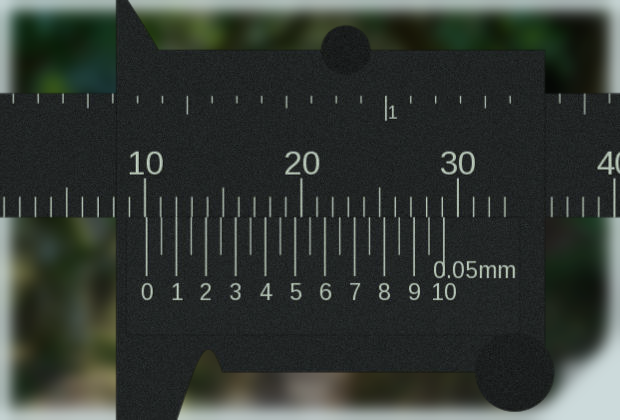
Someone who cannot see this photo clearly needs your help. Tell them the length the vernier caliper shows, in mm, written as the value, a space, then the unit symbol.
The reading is 10.1 mm
